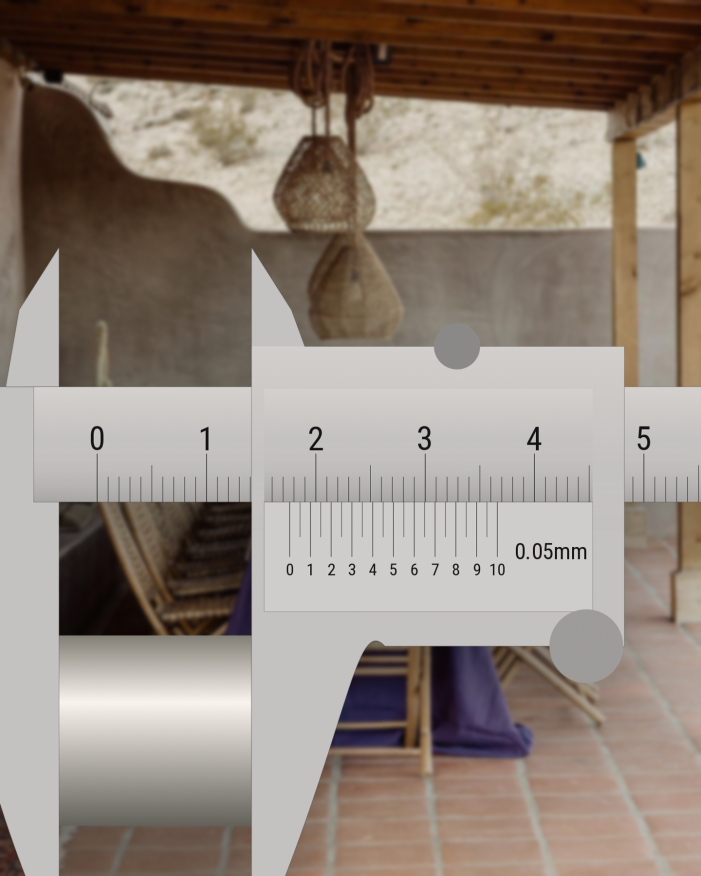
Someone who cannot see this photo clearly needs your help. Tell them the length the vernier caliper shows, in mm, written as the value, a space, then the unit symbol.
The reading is 17.6 mm
